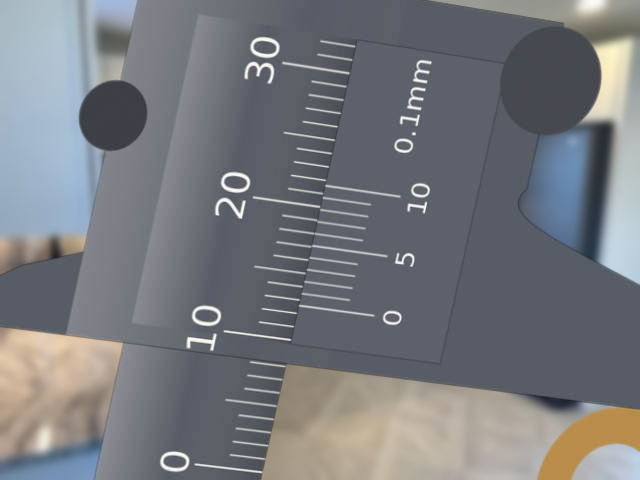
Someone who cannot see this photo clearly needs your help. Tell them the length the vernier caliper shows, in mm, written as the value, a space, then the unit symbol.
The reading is 12.6 mm
